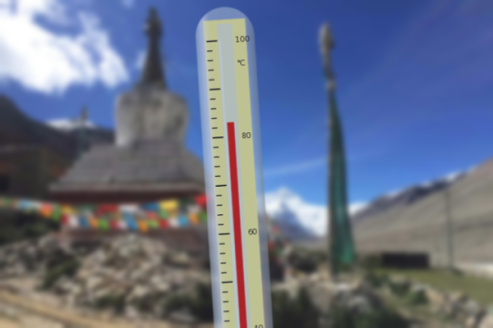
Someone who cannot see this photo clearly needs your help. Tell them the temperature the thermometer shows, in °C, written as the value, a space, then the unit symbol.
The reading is 83 °C
